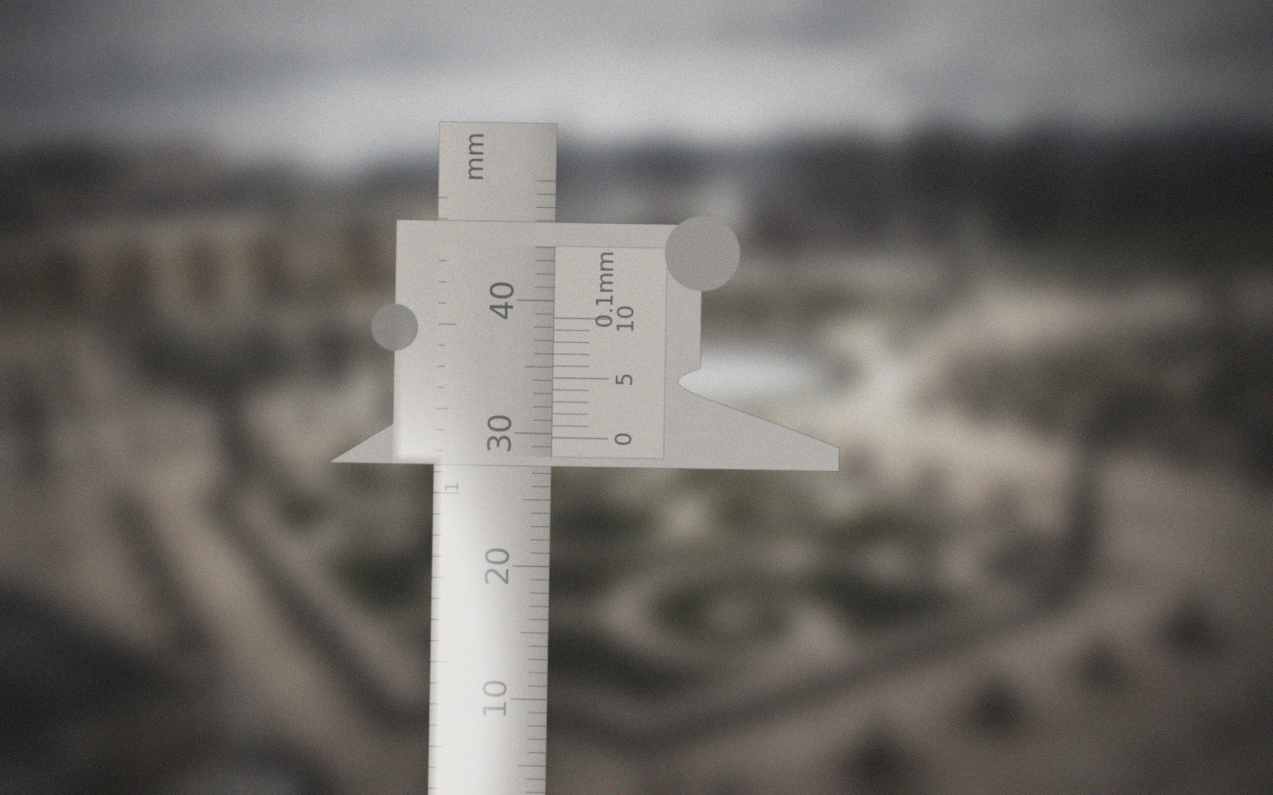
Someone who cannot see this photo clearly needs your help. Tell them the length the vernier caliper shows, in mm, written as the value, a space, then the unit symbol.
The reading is 29.7 mm
